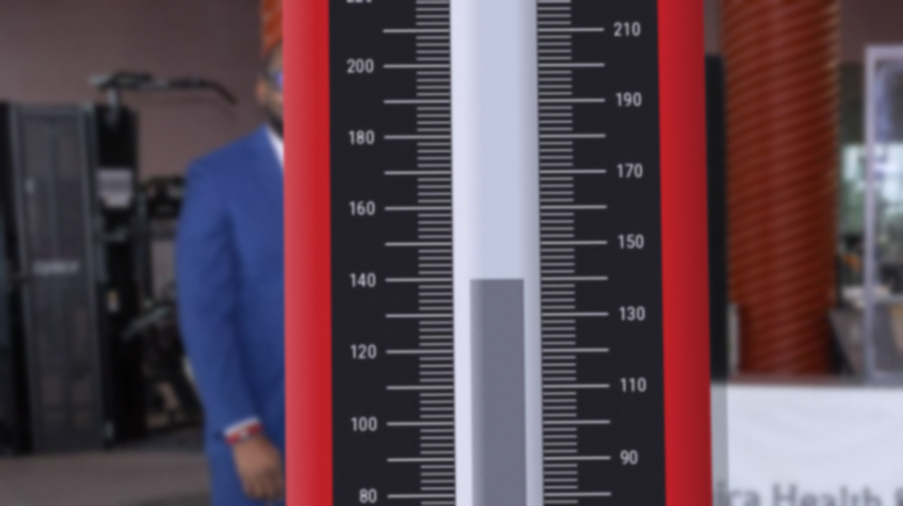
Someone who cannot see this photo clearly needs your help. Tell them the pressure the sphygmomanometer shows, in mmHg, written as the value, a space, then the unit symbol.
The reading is 140 mmHg
